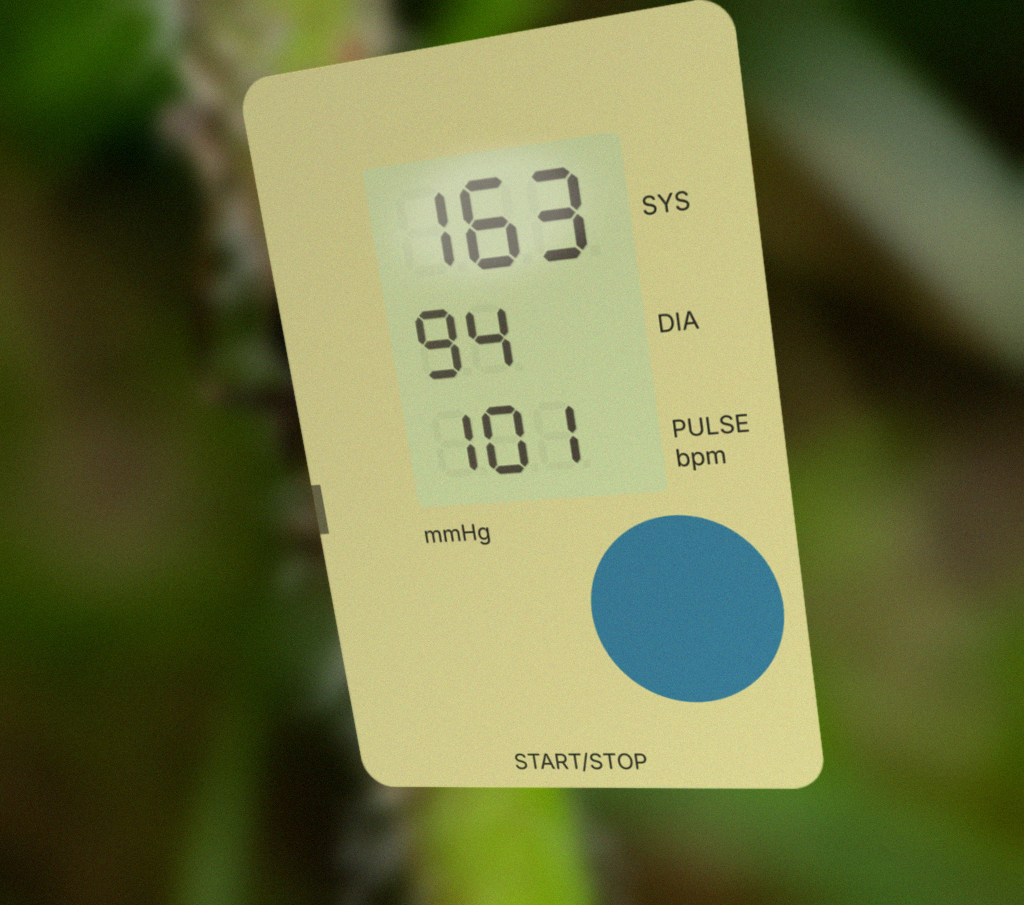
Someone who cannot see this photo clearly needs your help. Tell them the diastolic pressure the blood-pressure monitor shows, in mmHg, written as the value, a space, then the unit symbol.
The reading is 94 mmHg
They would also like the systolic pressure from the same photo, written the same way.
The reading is 163 mmHg
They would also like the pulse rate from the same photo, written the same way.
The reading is 101 bpm
